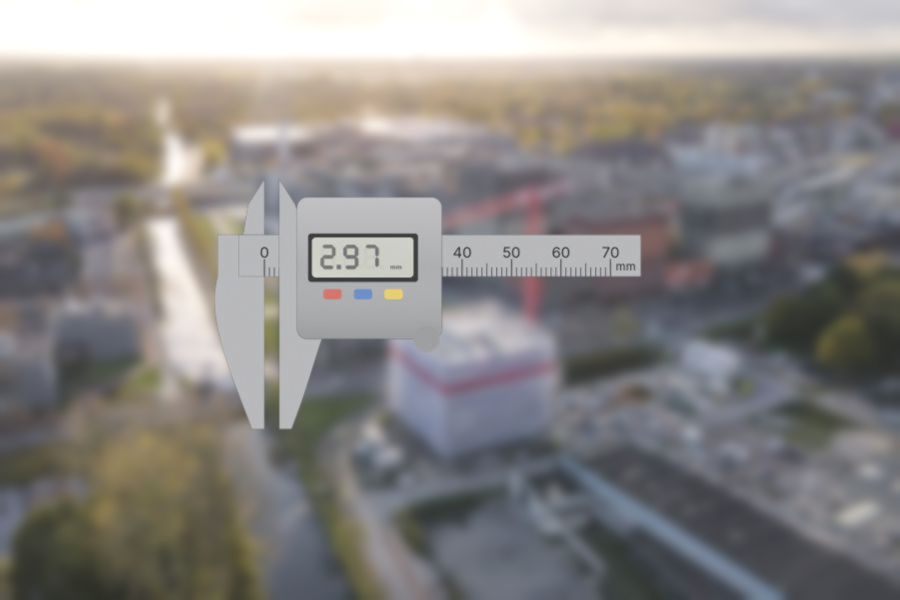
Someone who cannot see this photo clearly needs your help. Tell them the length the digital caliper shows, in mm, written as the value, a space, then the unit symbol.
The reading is 2.97 mm
